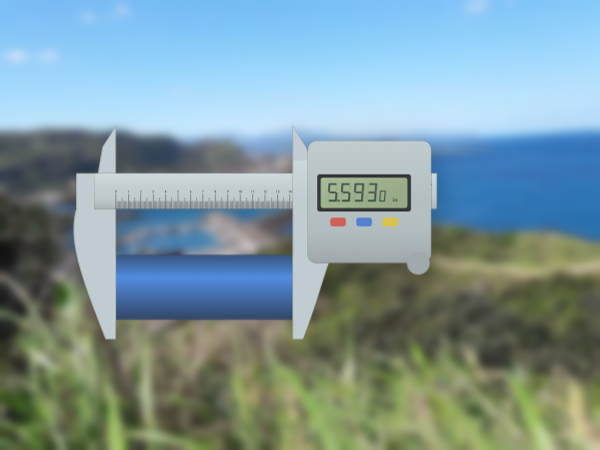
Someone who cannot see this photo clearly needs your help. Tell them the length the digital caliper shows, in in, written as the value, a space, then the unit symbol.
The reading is 5.5930 in
